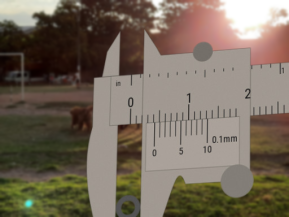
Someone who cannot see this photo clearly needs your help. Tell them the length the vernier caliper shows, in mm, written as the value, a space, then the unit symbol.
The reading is 4.2 mm
